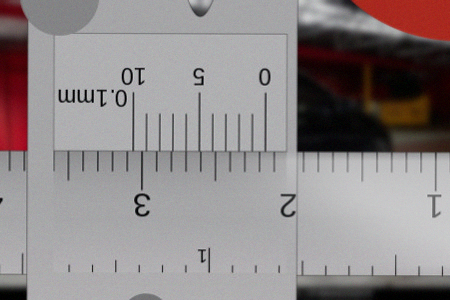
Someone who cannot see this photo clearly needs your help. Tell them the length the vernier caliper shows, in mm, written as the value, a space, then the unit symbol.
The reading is 21.6 mm
